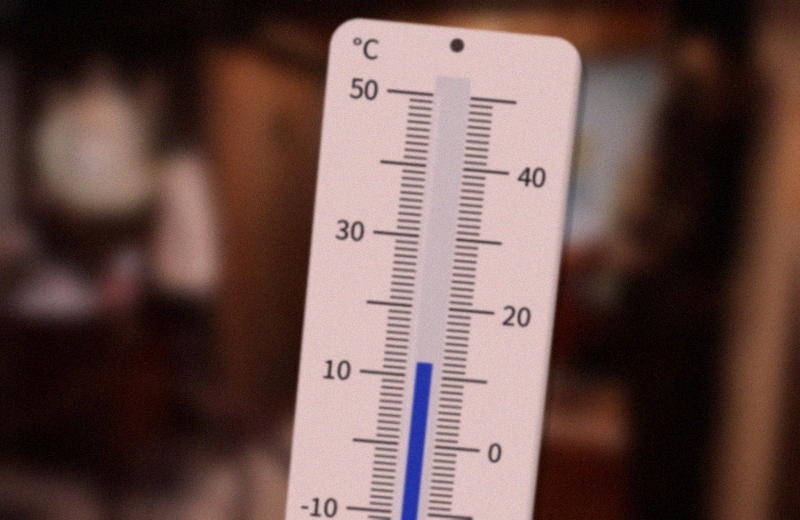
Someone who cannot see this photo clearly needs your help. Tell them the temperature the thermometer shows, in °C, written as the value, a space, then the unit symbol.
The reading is 12 °C
